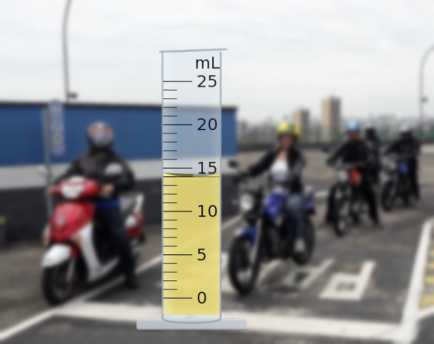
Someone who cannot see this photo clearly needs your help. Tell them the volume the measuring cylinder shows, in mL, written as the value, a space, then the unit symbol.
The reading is 14 mL
